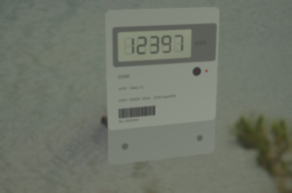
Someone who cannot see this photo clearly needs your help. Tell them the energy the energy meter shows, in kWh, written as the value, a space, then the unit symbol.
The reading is 12397 kWh
